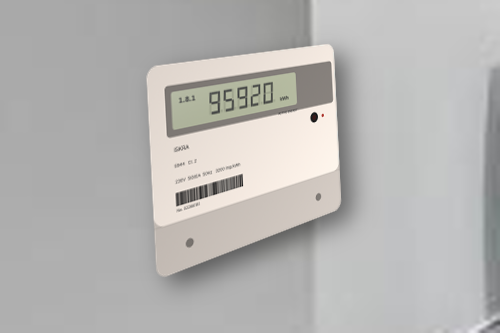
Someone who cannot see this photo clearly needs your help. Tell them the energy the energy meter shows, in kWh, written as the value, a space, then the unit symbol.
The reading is 95920 kWh
